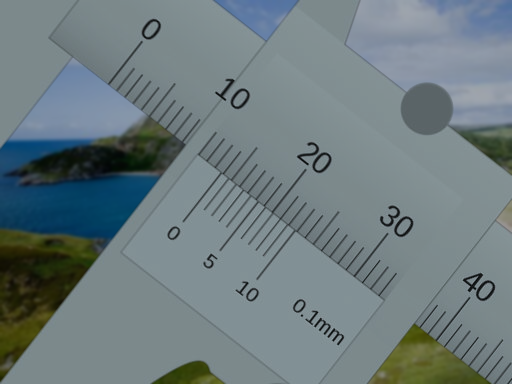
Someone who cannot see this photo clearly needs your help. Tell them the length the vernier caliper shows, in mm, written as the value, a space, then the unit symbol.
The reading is 13.8 mm
